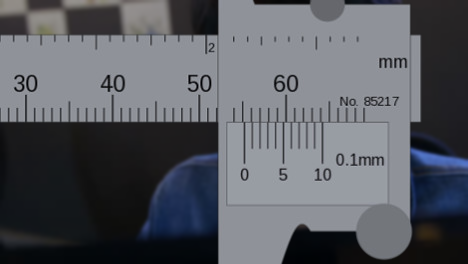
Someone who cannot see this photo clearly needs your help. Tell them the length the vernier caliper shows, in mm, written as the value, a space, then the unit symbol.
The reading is 55.2 mm
